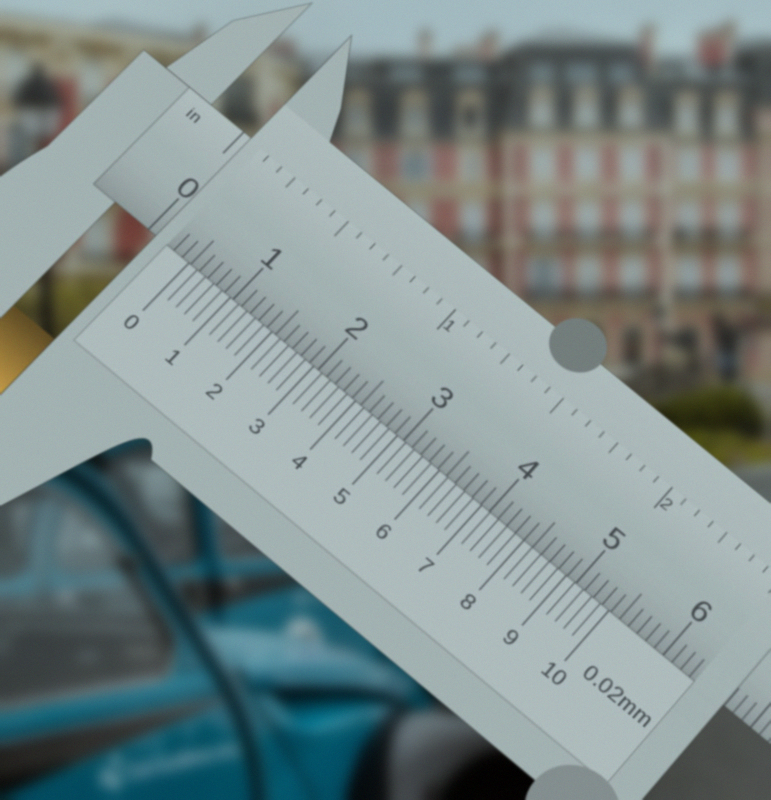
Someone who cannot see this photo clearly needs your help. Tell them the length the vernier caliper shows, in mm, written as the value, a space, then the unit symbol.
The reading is 4.8 mm
